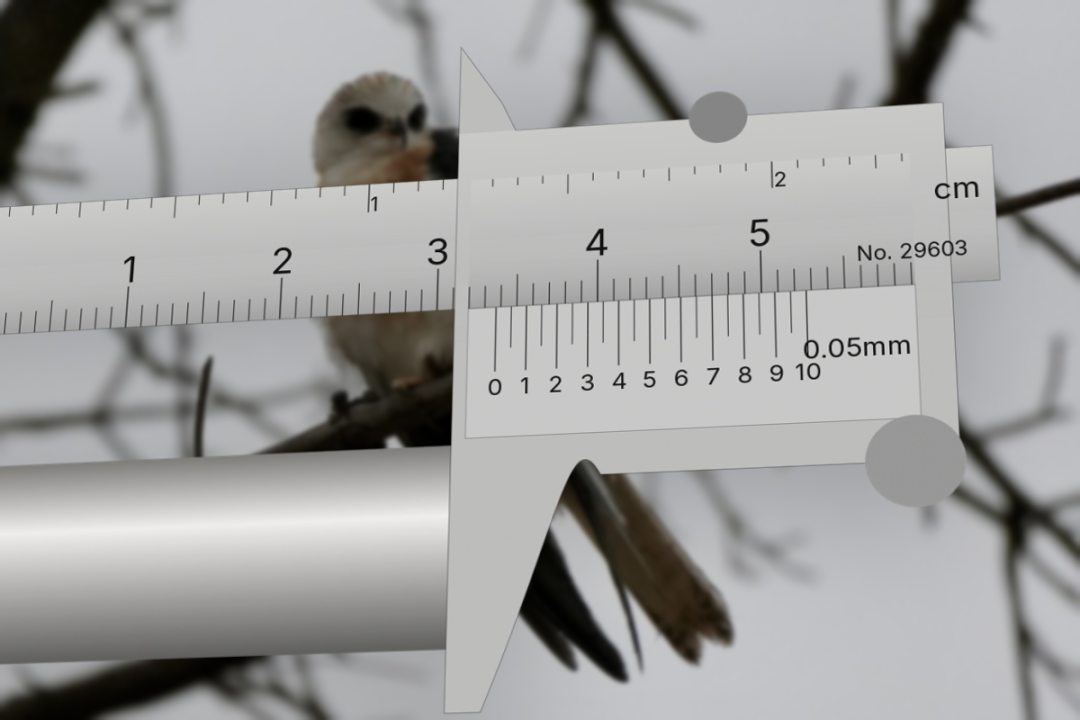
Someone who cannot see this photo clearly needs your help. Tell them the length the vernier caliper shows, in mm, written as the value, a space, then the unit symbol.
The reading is 33.7 mm
